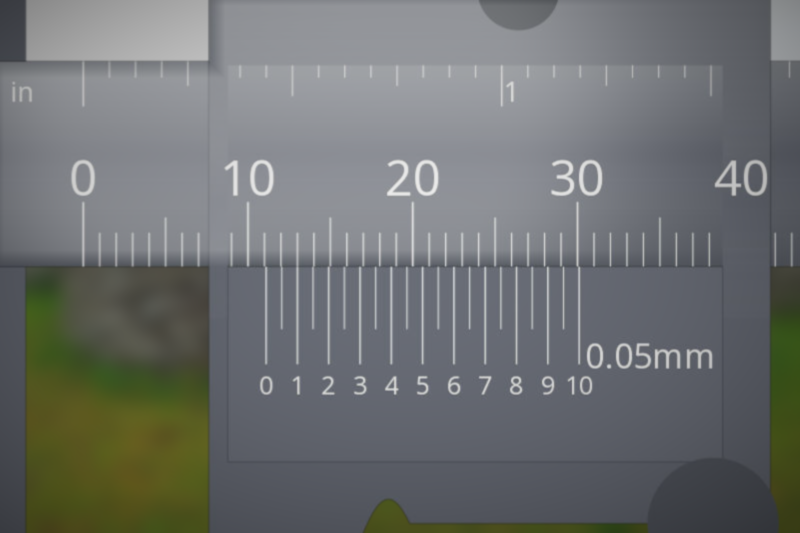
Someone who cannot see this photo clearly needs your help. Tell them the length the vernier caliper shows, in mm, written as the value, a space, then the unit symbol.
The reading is 11.1 mm
